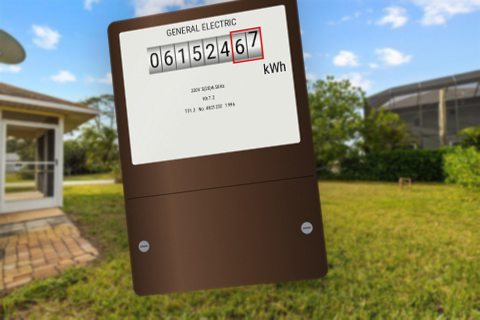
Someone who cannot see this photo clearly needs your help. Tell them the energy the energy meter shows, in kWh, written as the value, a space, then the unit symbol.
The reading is 61524.67 kWh
